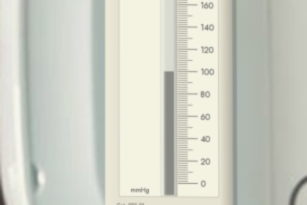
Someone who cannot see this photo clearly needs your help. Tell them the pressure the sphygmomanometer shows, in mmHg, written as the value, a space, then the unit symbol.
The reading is 100 mmHg
